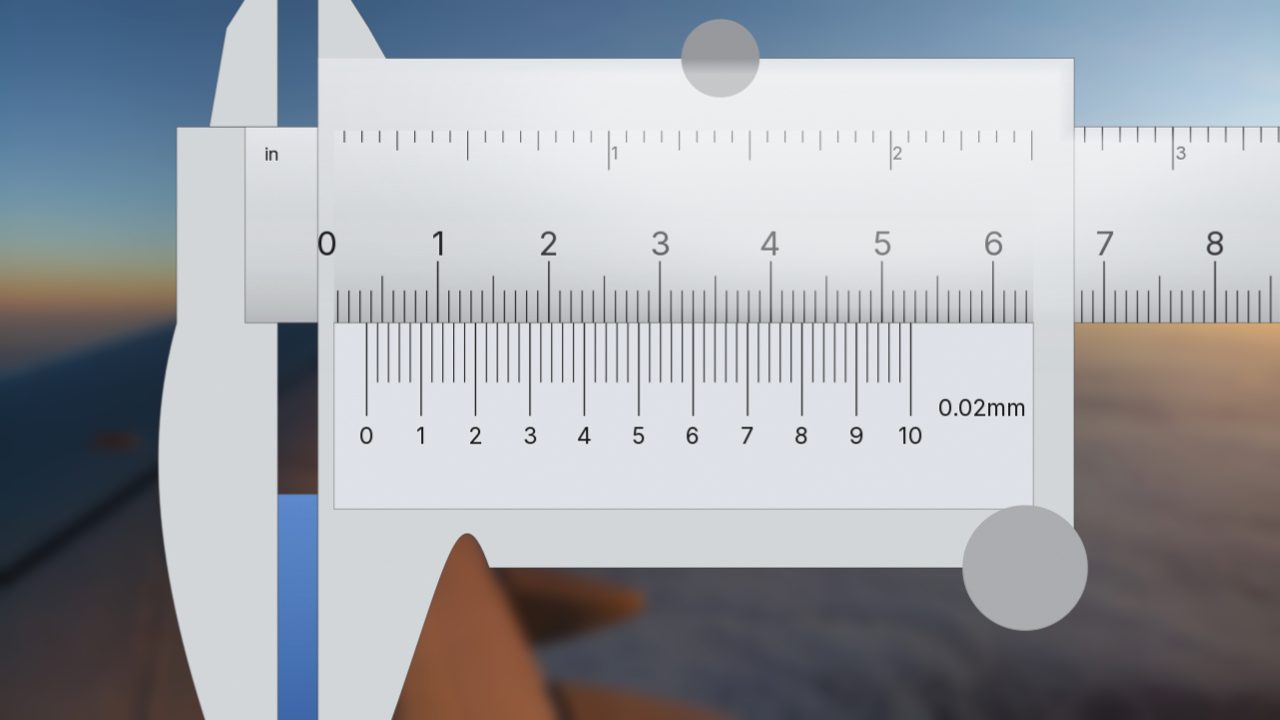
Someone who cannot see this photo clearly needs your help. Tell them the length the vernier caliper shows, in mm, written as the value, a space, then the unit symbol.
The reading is 3.6 mm
